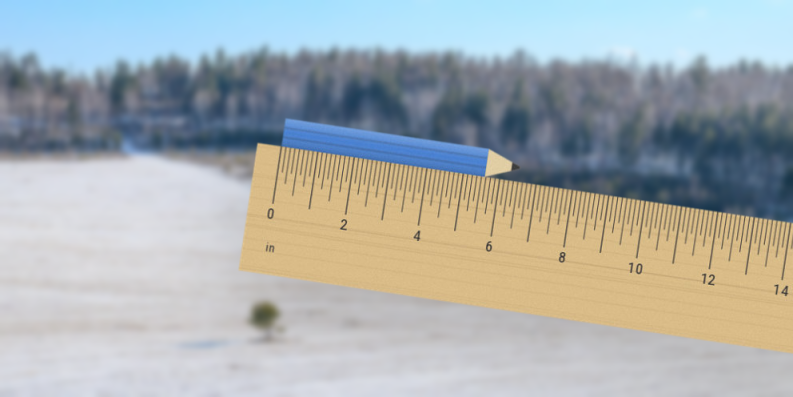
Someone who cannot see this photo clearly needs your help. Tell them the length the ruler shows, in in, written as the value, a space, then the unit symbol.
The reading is 6.5 in
